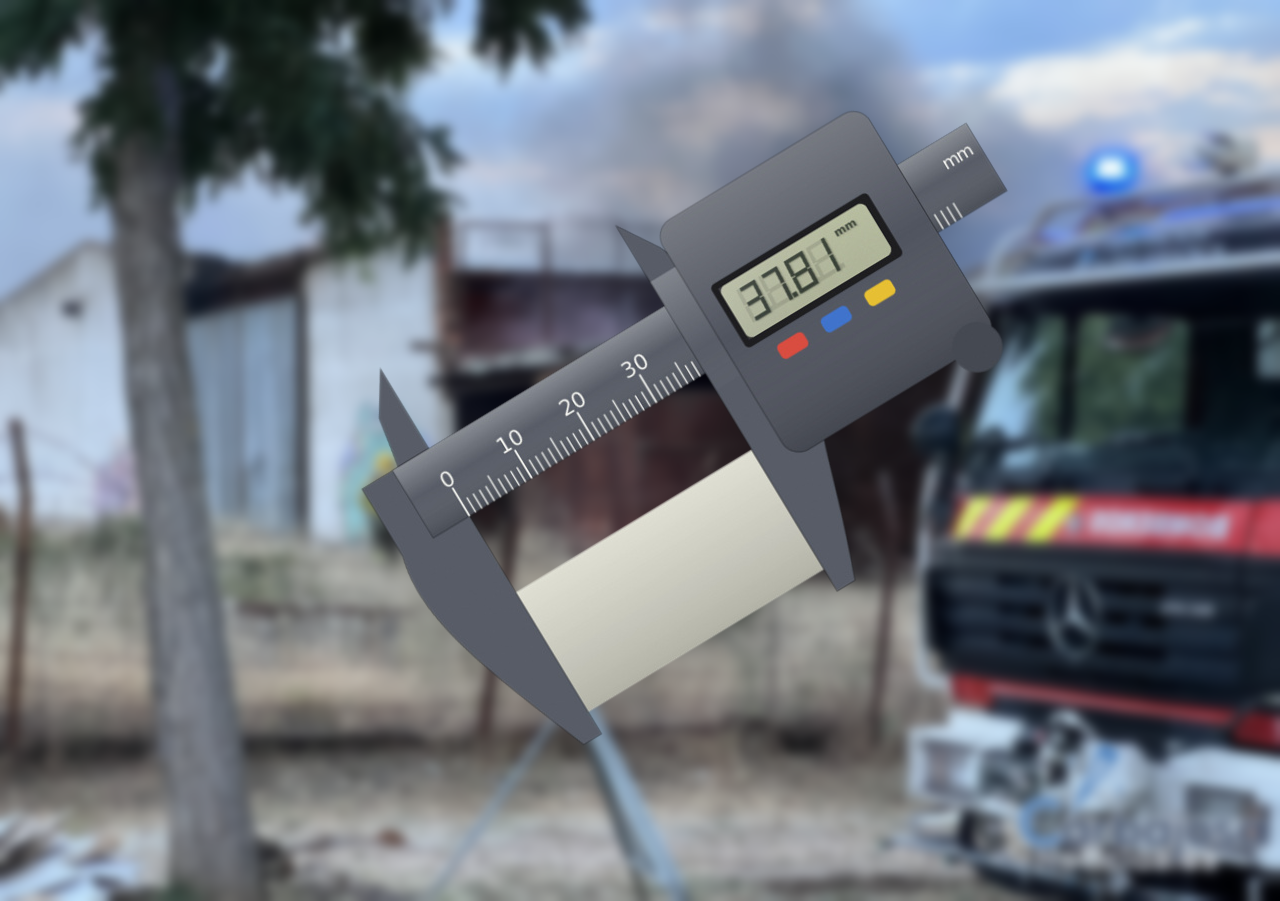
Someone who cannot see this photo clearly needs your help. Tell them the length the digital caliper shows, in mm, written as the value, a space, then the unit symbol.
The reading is 37.81 mm
